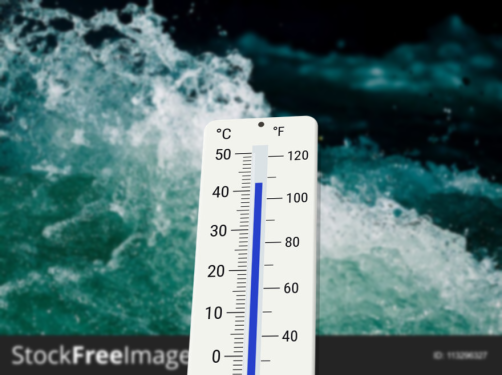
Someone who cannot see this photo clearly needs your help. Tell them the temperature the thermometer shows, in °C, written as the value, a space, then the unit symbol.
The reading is 42 °C
